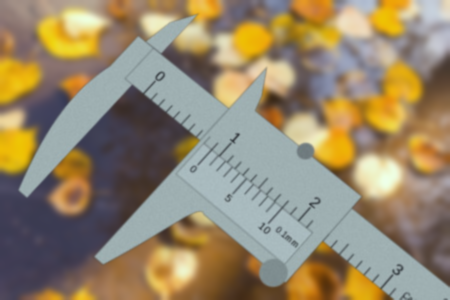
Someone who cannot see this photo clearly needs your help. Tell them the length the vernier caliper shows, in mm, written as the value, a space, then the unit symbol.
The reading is 9.0 mm
